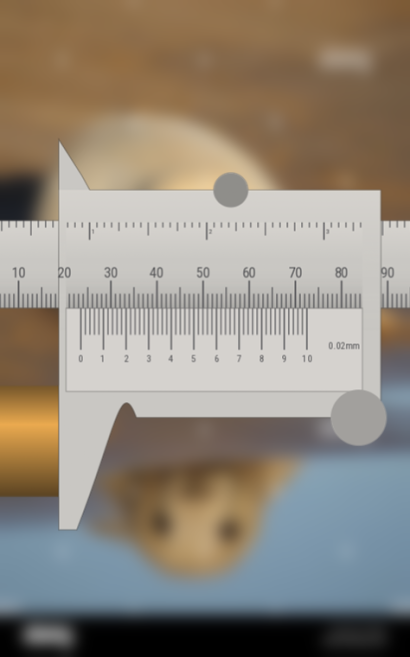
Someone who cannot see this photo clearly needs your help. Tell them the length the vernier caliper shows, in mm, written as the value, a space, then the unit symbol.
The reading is 23.5 mm
